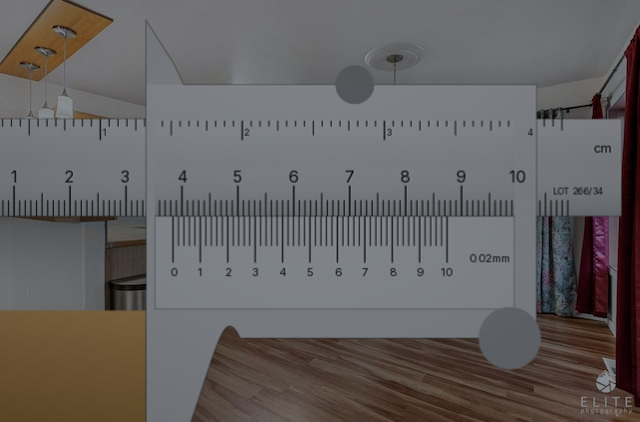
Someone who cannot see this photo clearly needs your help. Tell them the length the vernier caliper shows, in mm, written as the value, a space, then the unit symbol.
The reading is 38.4 mm
